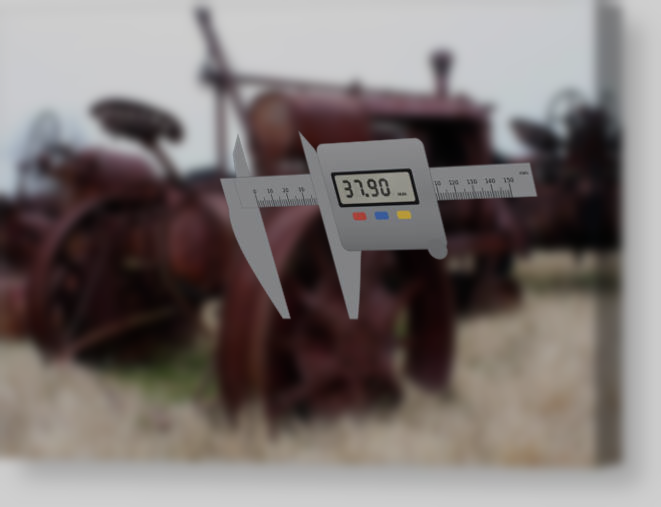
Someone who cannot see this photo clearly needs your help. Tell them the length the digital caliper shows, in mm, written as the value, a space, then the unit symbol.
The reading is 37.90 mm
